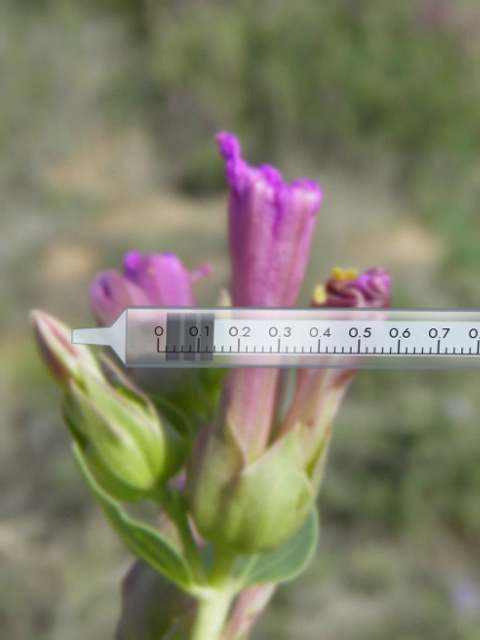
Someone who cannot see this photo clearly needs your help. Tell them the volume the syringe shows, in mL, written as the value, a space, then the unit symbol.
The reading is 0.02 mL
